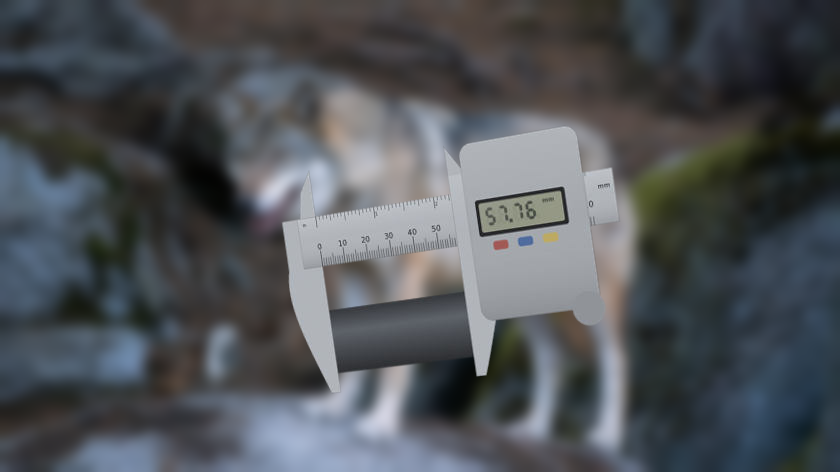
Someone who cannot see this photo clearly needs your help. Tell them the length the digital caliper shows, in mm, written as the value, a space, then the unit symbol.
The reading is 57.76 mm
